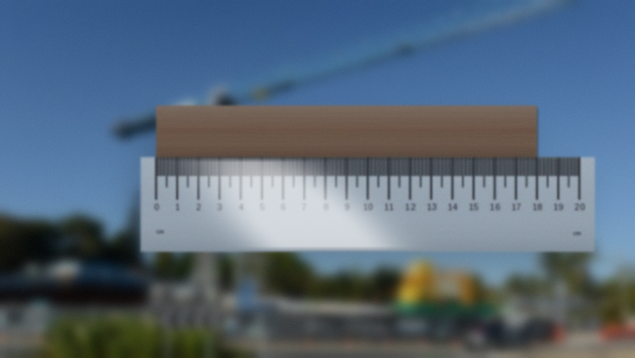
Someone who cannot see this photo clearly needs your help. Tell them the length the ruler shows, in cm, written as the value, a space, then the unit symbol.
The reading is 18 cm
